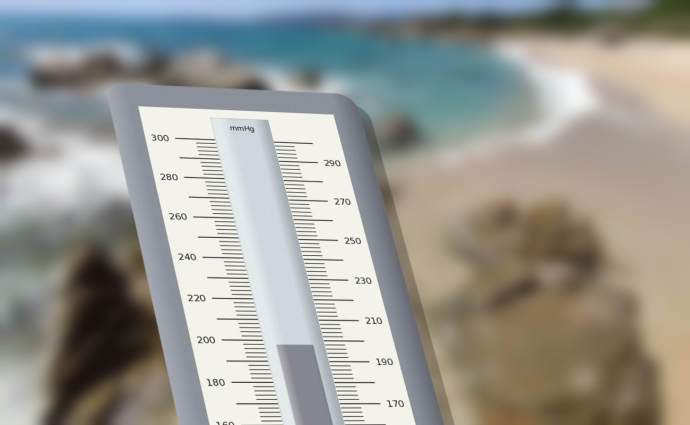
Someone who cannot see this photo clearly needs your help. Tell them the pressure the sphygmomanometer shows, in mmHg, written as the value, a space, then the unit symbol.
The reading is 198 mmHg
